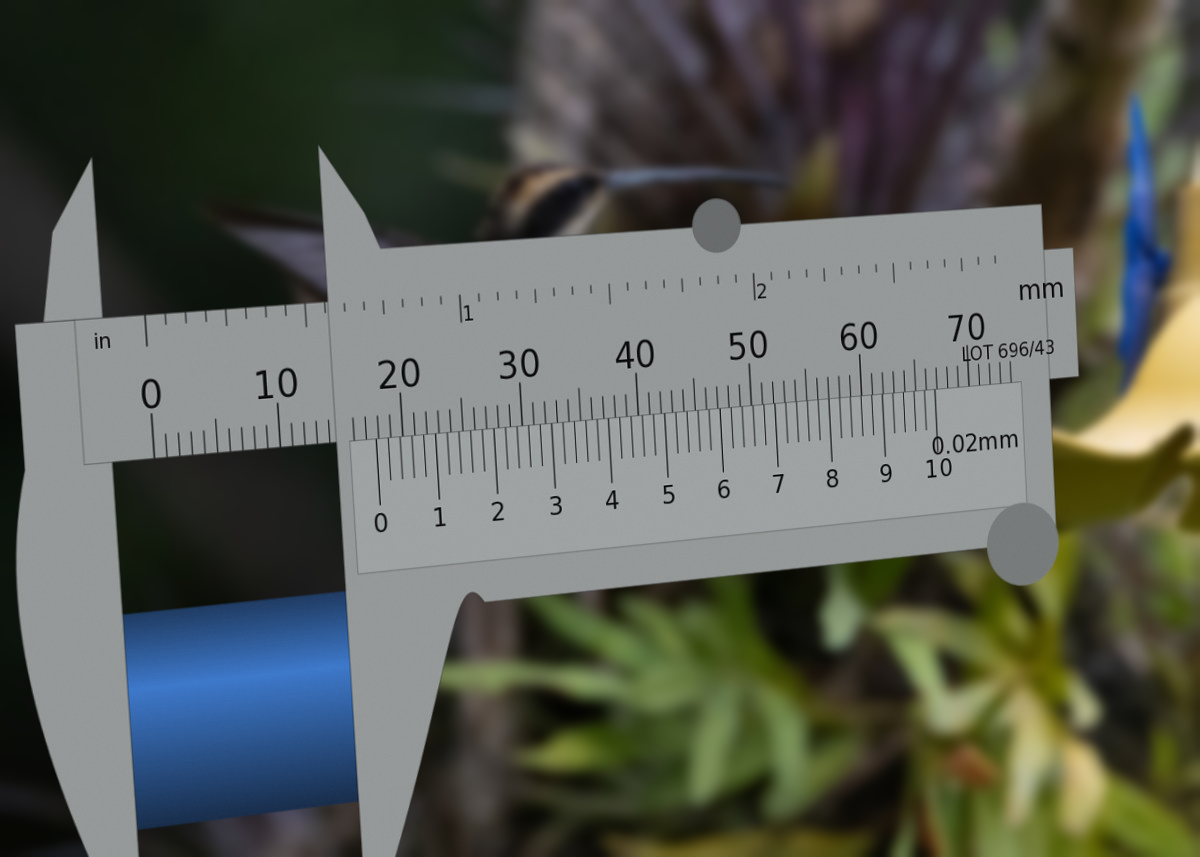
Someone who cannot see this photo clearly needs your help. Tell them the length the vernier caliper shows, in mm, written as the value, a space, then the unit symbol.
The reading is 17.8 mm
